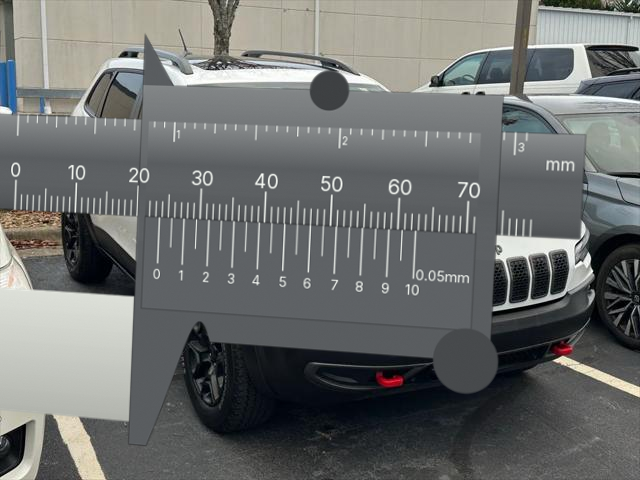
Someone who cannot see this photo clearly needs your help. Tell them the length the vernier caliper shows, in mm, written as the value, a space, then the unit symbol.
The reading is 23.6 mm
